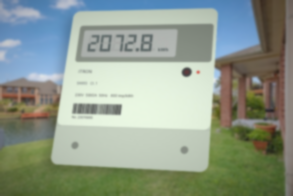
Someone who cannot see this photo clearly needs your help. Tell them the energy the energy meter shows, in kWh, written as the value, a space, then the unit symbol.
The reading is 2072.8 kWh
